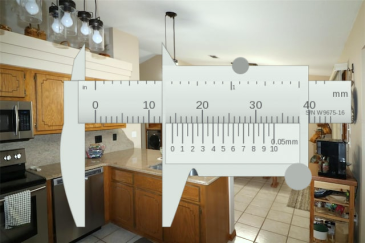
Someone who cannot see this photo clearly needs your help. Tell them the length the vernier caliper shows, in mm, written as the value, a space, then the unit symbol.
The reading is 14.4 mm
